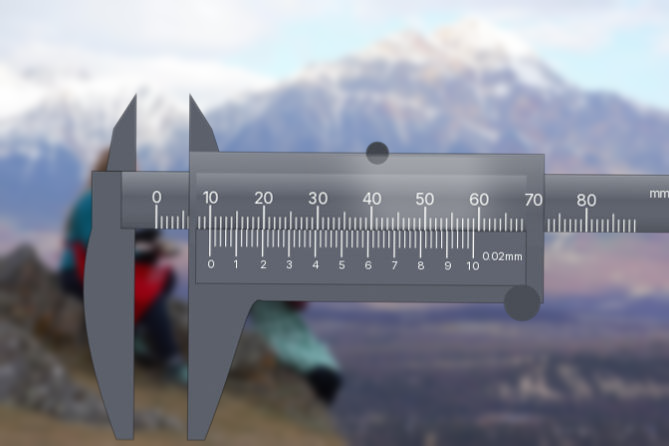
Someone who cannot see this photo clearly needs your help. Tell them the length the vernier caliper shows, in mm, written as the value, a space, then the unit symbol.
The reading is 10.0 mm
